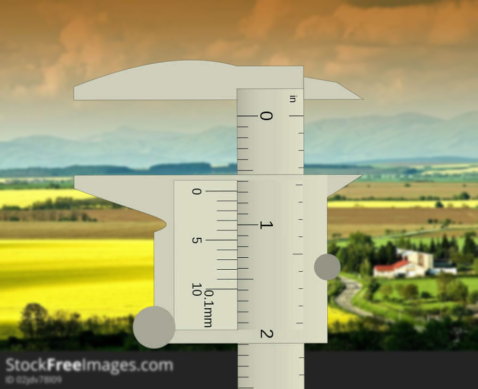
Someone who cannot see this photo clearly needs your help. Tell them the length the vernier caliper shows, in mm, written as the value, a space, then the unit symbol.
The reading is 6.9 mm
